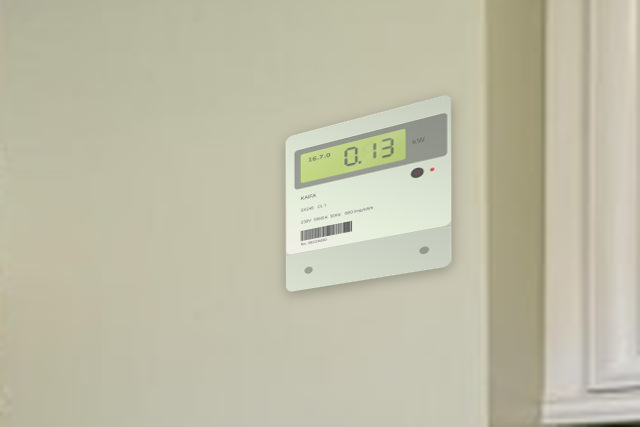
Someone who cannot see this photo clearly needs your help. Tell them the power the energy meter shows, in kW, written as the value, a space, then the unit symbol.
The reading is 0.13 kW
